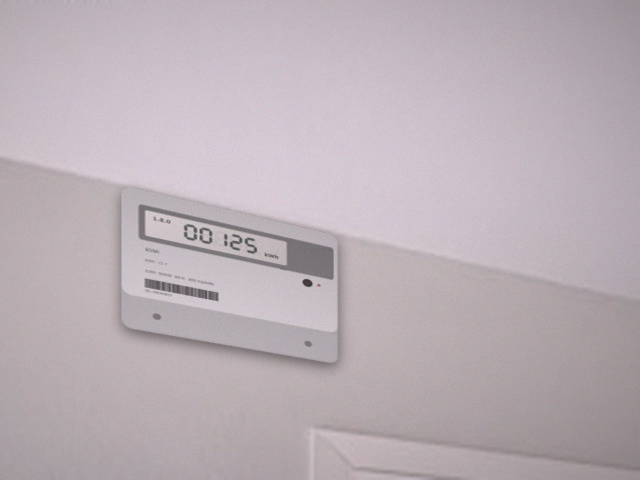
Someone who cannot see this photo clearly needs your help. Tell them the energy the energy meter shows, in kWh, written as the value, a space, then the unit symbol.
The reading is 125 kWh
